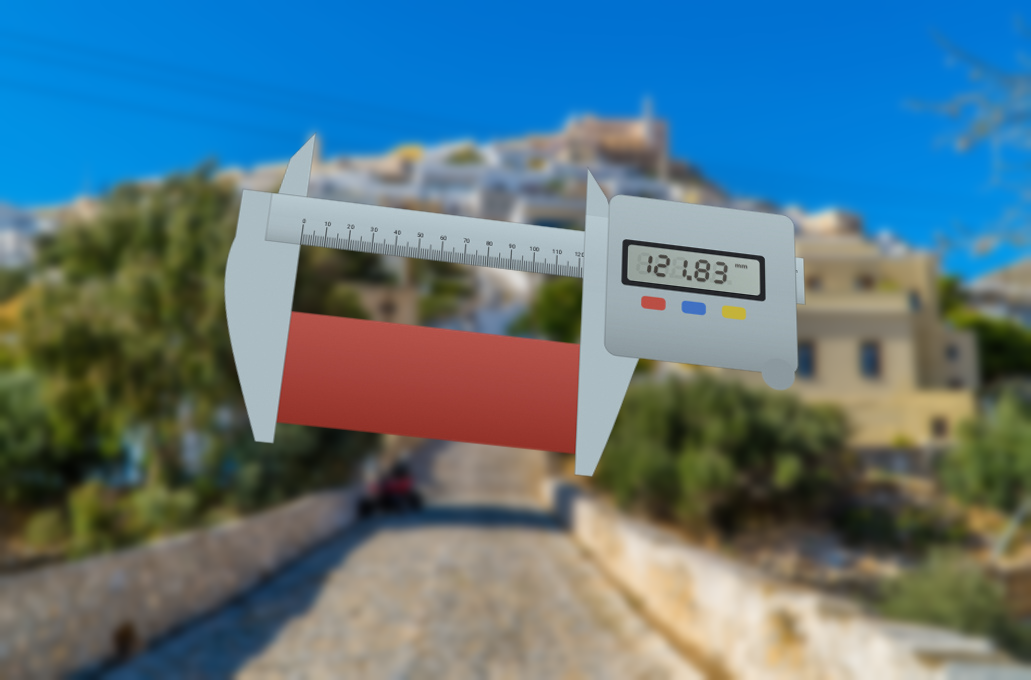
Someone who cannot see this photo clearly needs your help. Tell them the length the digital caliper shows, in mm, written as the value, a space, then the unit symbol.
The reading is 121.83 mm
